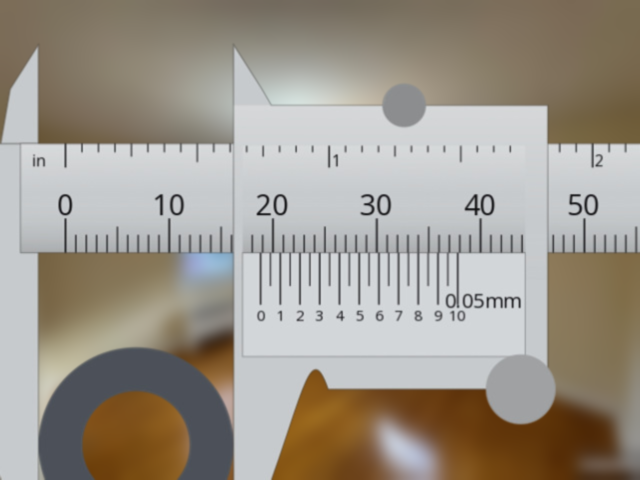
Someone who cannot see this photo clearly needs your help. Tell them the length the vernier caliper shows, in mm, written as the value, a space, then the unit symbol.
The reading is 18.8 mm
